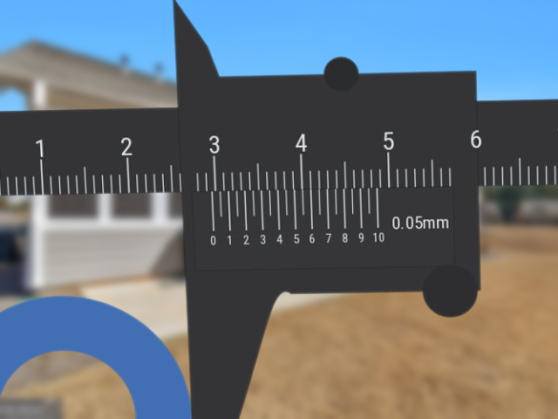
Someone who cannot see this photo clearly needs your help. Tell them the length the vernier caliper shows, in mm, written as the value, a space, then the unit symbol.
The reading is 29.6 mm
